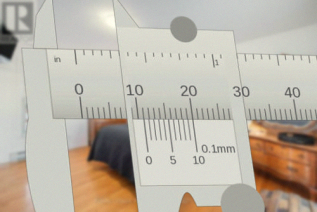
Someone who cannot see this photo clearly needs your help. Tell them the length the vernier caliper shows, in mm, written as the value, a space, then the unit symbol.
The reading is 11.0 mm
